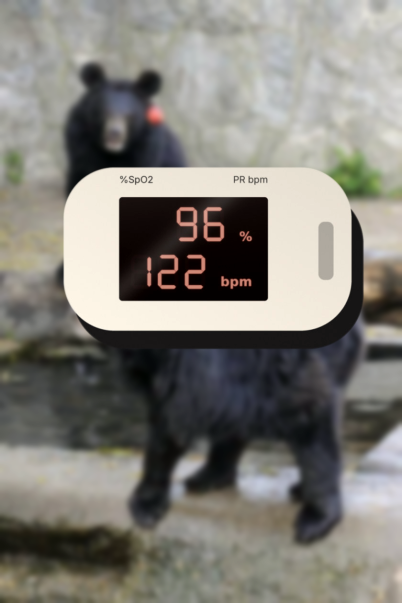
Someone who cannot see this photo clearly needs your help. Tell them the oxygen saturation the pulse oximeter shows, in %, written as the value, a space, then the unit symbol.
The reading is 96 %
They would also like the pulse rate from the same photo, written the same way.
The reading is 122 bpm
